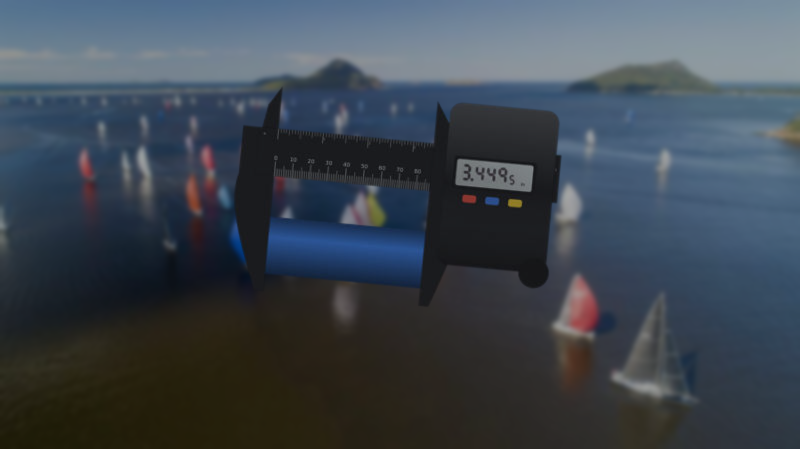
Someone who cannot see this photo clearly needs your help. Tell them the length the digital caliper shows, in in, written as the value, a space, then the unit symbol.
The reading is 3.4495 in
